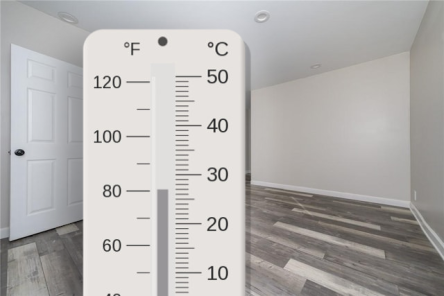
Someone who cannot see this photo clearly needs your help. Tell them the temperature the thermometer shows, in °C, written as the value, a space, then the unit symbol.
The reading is 27 °C
